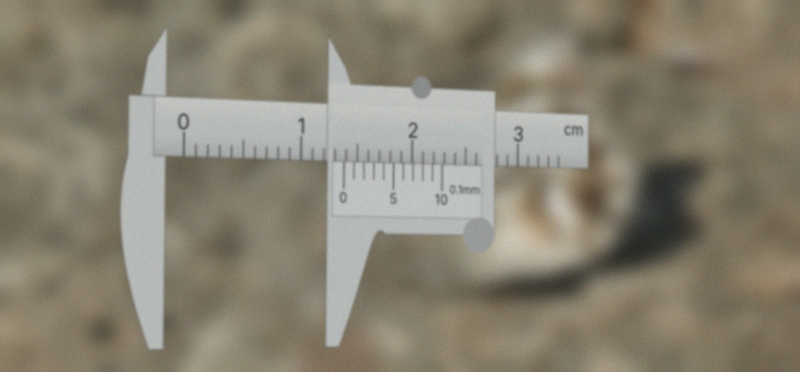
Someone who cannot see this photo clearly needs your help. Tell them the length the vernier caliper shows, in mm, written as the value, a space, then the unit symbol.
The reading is 13.8 mm
